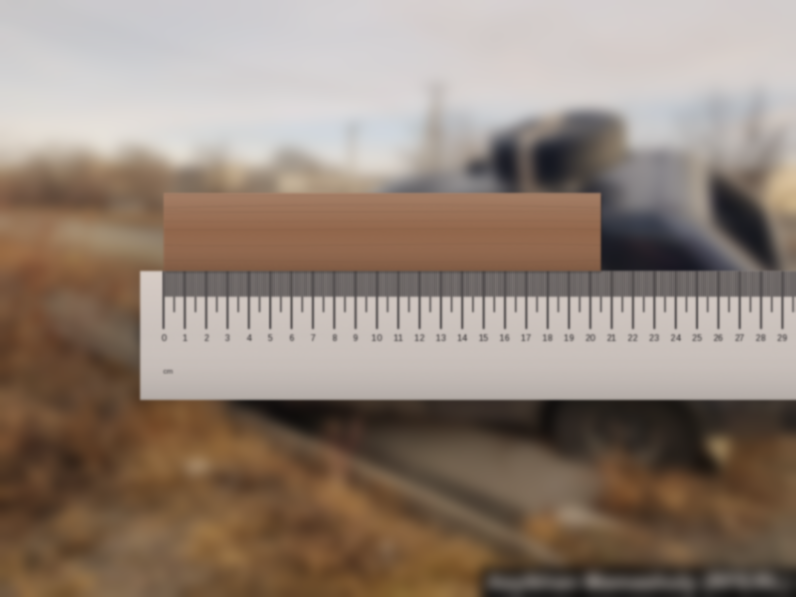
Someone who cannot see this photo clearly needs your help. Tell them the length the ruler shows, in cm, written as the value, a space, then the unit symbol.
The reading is 20.5 cm
